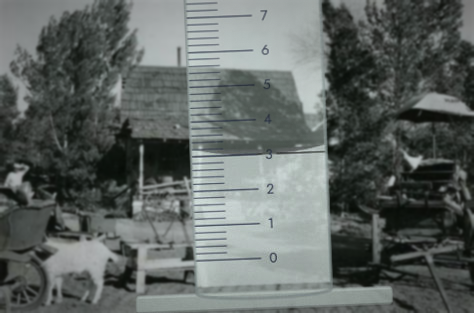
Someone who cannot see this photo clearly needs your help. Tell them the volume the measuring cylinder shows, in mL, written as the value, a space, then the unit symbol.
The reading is 3 mL
